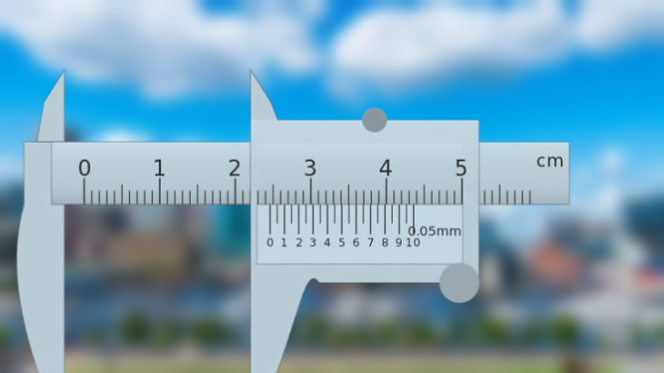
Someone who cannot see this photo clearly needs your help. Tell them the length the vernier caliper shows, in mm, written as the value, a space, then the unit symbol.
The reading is 24.6 mm
